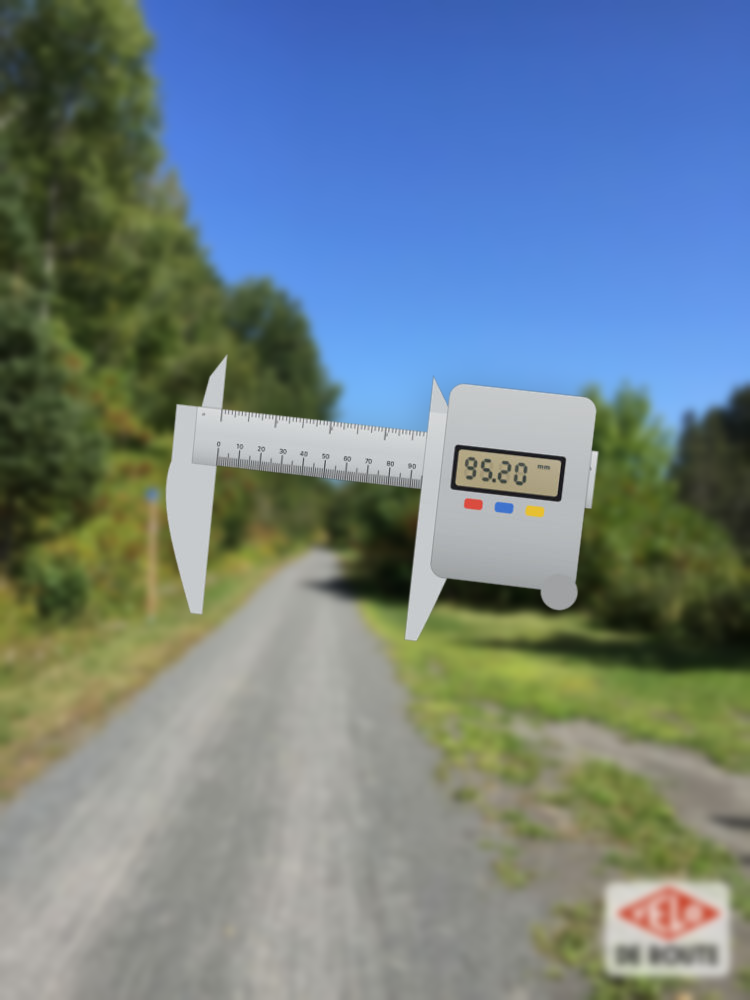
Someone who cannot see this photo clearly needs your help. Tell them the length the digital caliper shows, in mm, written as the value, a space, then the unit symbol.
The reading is 95.20 mm
